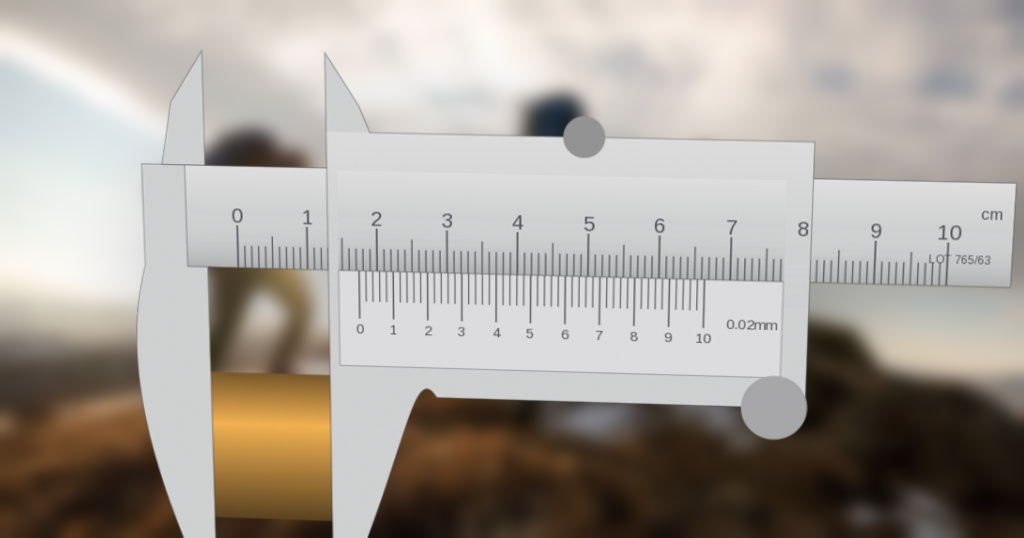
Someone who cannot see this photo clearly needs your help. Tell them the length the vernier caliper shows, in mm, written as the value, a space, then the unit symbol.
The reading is 17.4 mm
